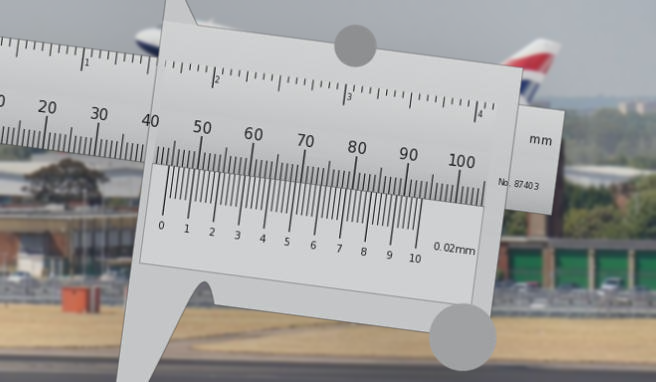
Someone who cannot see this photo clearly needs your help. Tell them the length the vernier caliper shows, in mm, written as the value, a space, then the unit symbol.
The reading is 44.5 mm
